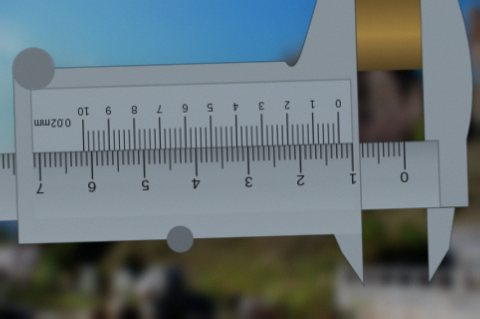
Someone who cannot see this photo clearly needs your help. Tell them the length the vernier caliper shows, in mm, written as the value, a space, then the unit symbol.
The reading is 12.5 mm
